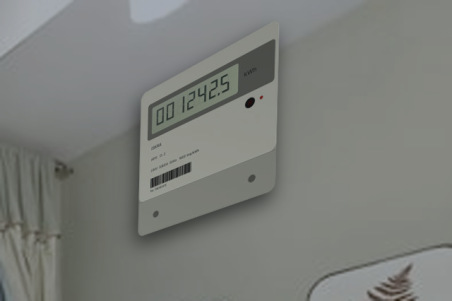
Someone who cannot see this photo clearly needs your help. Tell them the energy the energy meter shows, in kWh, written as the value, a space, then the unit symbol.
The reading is 1242.5 kWh
